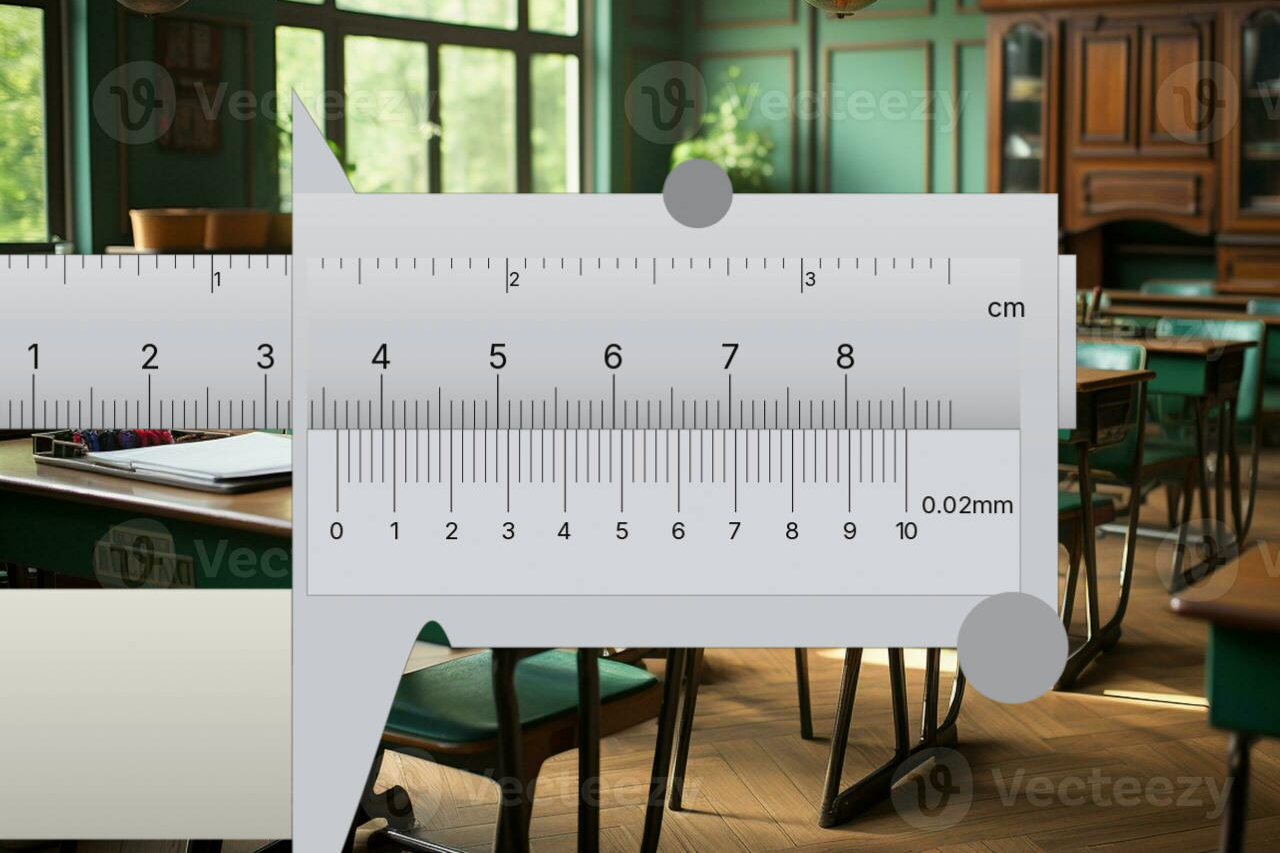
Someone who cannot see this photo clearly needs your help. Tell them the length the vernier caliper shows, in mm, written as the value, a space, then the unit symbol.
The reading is 36.2 mm
